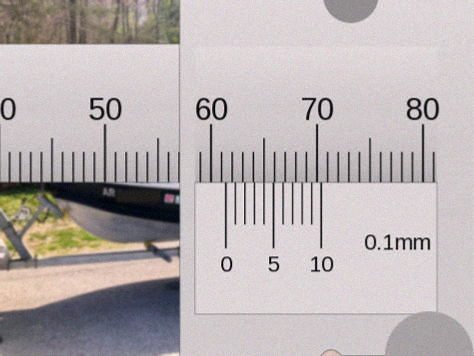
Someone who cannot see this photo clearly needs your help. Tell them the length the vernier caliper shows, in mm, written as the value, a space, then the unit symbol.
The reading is 61.4 mm
